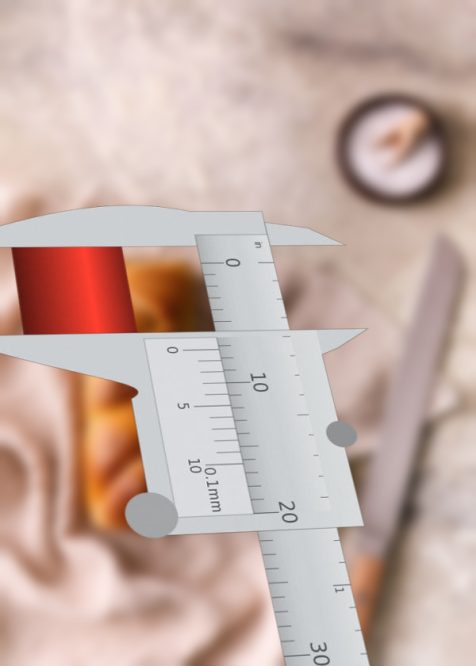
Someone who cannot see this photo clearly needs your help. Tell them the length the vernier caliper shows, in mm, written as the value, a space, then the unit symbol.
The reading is 7.3 mm
